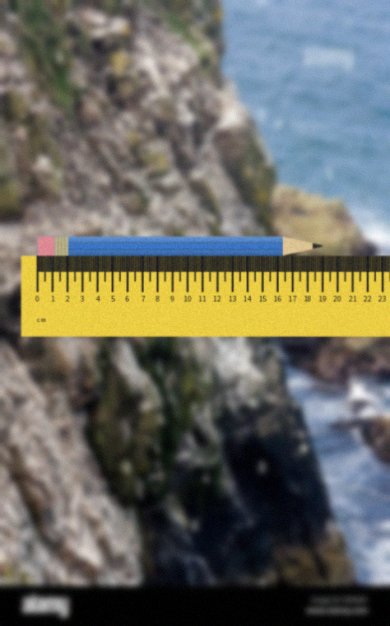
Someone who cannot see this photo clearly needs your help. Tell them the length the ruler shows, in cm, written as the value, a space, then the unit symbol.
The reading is 19 cm
